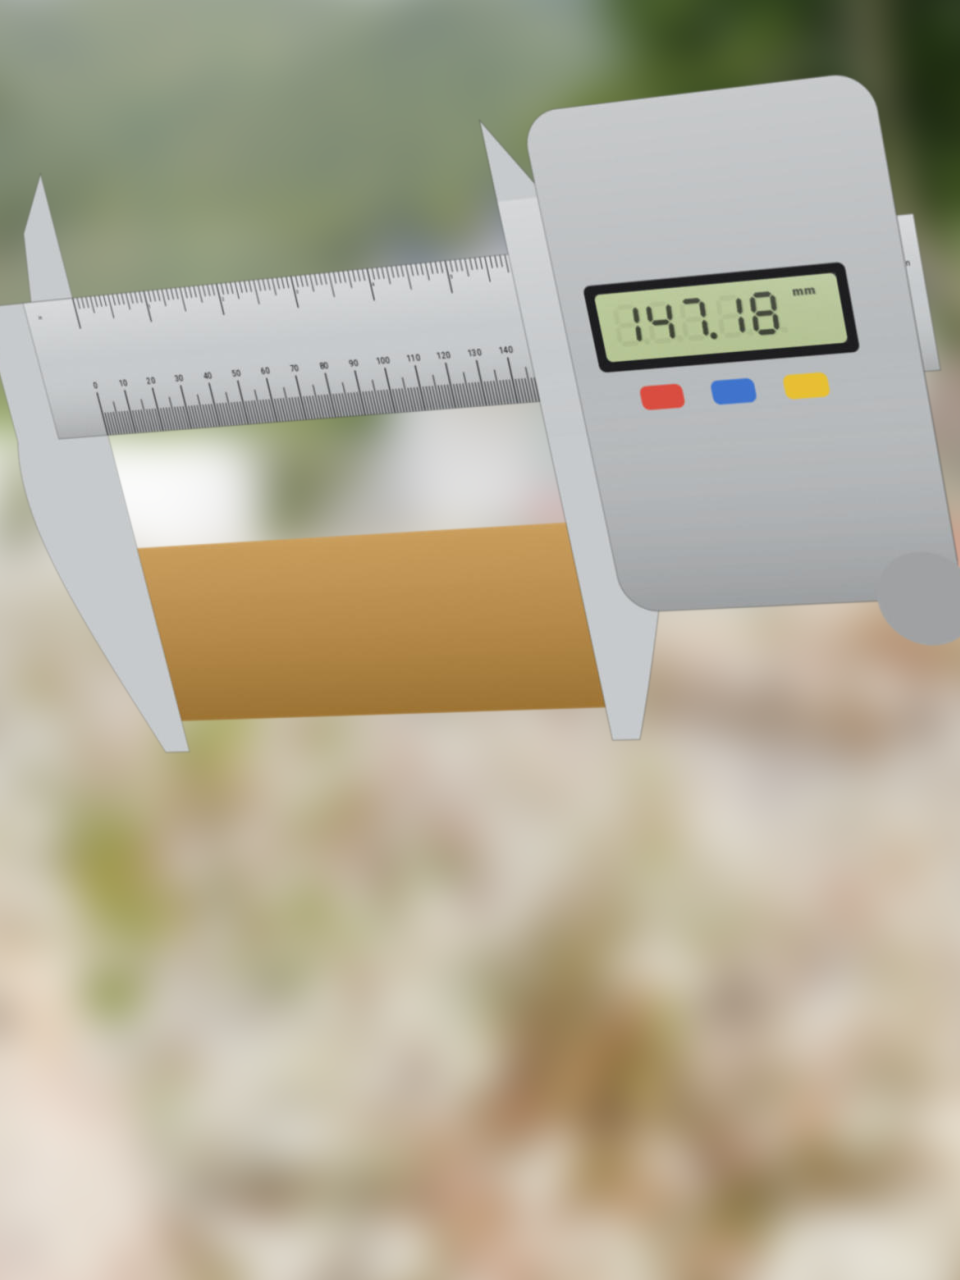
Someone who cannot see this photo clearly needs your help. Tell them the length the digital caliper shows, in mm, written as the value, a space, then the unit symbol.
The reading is 147.18 mm
